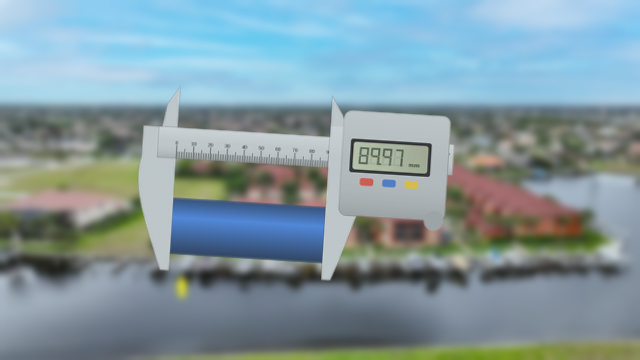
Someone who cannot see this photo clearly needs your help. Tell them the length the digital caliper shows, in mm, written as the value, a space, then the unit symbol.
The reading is 89.97 mm
